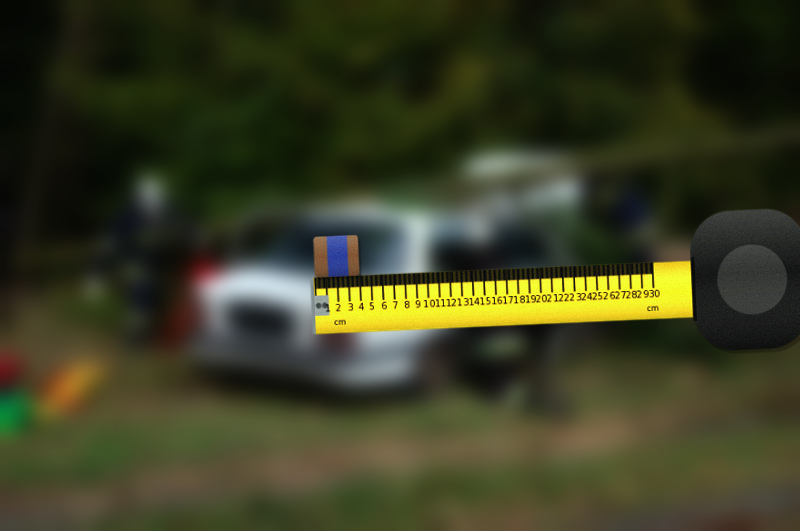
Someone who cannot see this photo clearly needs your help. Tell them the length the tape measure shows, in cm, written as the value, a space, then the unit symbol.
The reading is 4 cm
